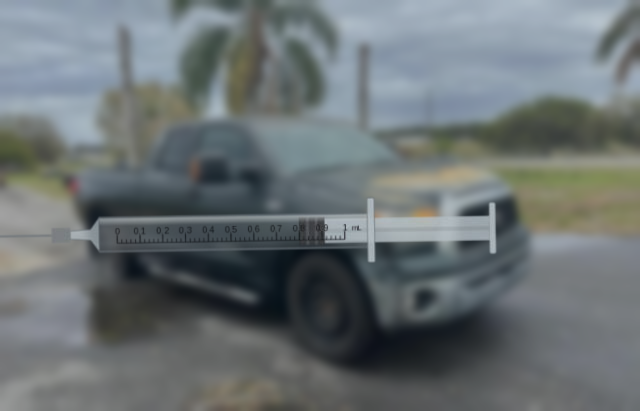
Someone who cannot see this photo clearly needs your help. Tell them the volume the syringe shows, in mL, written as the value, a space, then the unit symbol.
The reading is 0.8 mL
